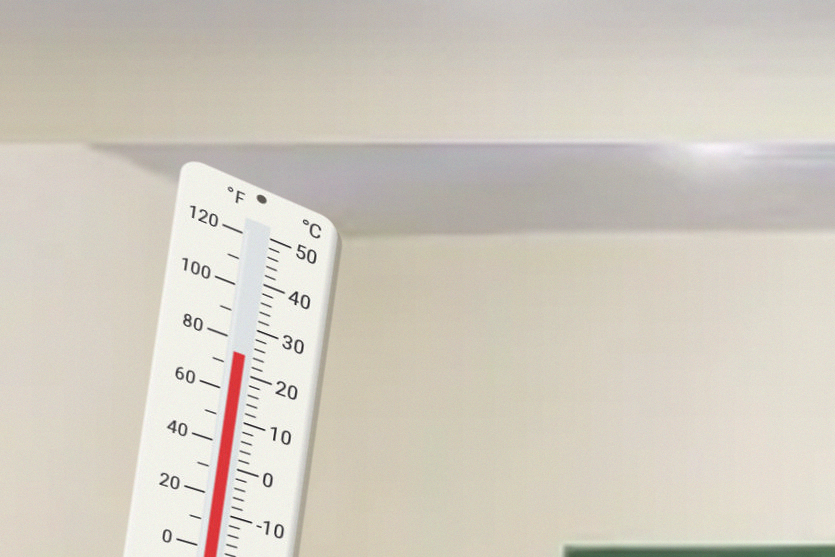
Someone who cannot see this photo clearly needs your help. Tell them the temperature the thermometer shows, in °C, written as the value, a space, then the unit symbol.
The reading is 24 °C
